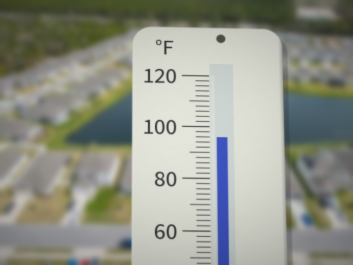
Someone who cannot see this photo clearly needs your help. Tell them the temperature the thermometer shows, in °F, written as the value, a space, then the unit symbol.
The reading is 96 °F
